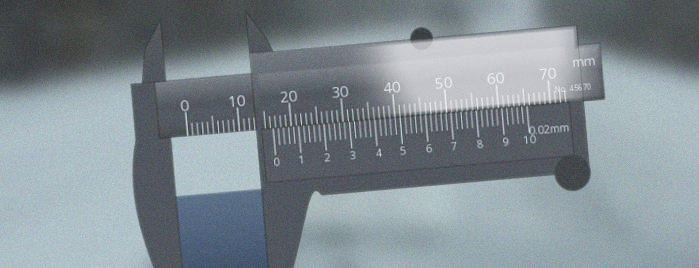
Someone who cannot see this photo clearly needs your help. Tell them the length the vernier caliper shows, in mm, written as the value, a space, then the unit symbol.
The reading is 16.5 mm
